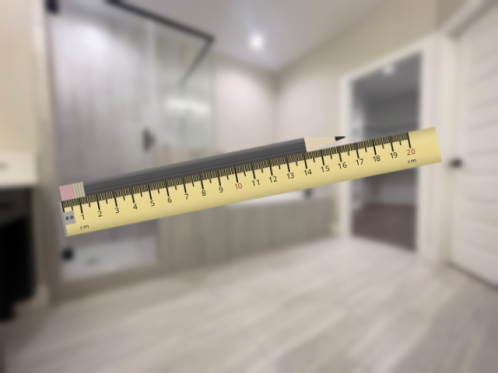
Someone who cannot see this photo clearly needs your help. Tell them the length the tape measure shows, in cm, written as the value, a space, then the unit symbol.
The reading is 16.5 cm
